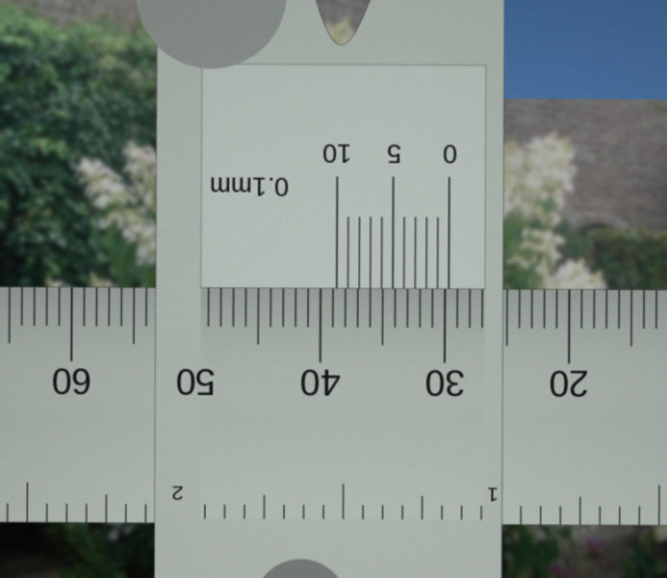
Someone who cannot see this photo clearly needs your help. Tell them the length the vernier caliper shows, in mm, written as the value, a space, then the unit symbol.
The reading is 29.7 mm
